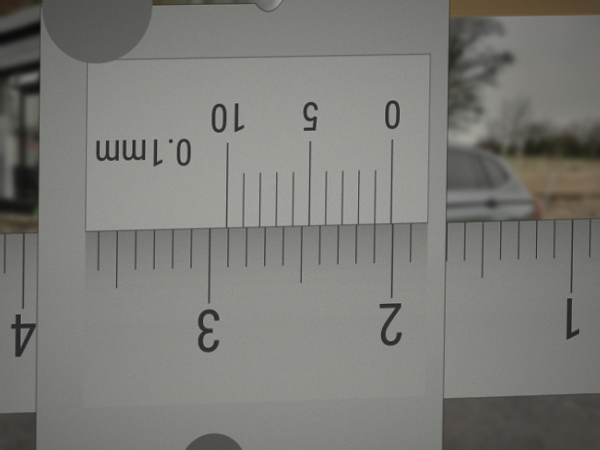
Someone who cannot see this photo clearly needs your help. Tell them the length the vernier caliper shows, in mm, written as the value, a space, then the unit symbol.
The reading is 20.1 mm
